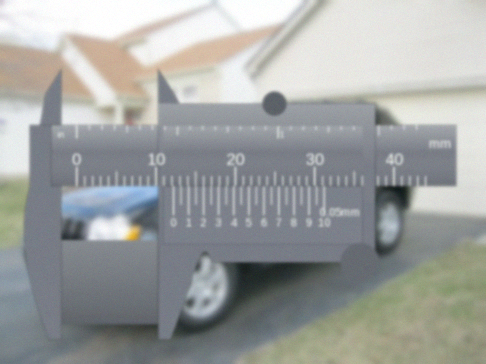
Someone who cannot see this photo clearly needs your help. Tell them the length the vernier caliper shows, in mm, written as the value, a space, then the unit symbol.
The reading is 12.2 mm
